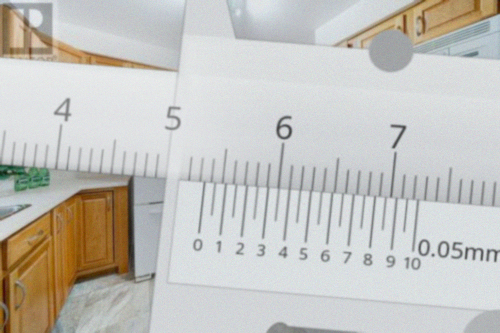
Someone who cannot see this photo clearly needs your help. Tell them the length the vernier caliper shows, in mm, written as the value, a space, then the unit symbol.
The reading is 53.4 mm
